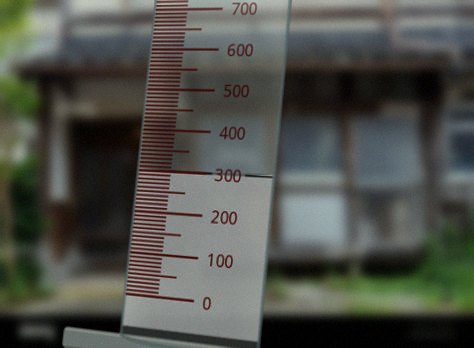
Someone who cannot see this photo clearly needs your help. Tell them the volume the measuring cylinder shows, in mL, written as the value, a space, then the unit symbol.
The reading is 300 mL
